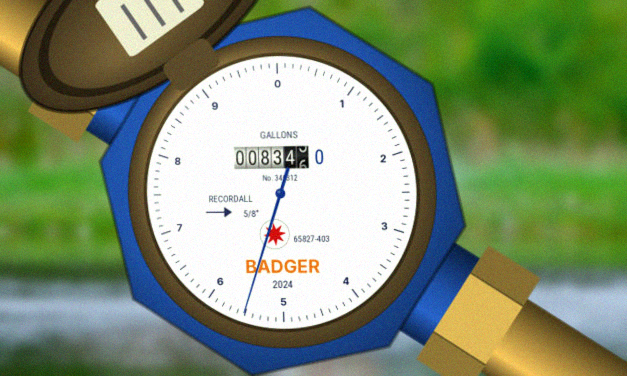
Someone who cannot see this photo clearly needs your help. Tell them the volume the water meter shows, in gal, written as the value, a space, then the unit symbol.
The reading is 83455.5 gal
